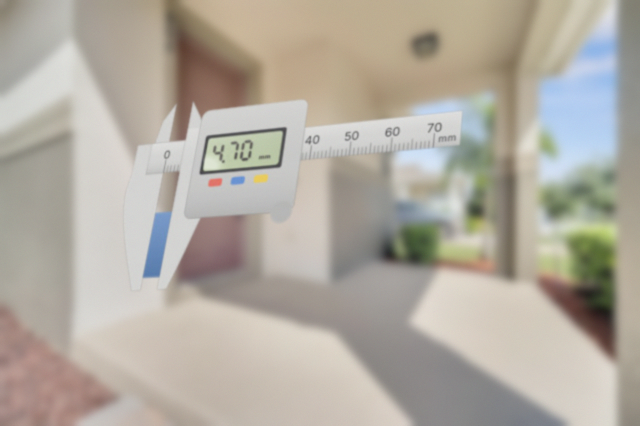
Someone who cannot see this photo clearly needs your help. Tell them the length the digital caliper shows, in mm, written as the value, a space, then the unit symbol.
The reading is 4.70 mm
